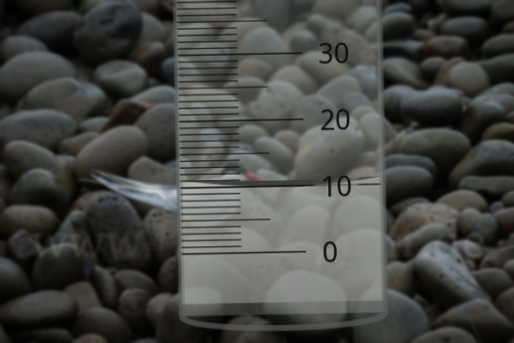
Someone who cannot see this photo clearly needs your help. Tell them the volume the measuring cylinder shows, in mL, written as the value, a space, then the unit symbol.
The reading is 10 mL
